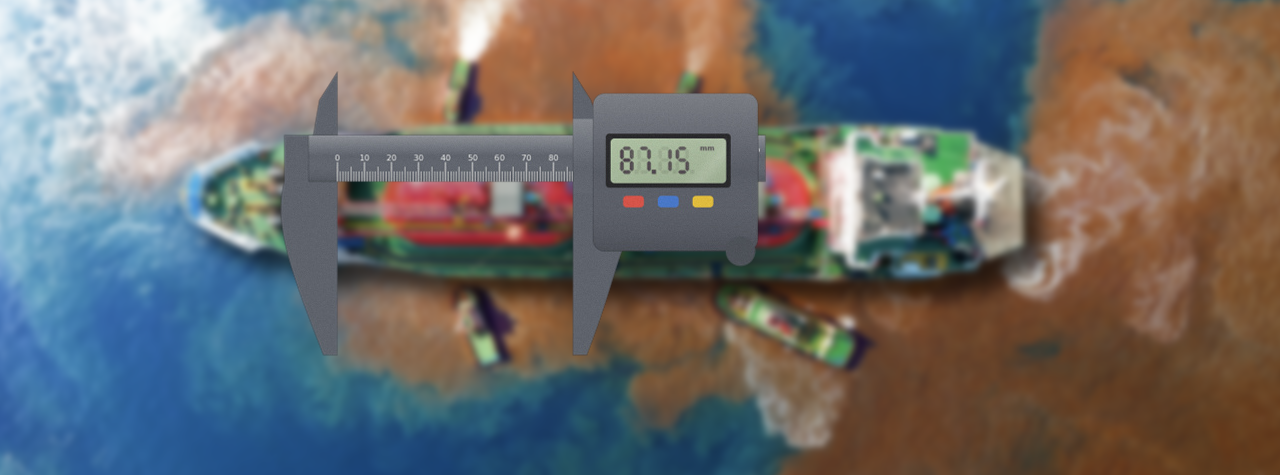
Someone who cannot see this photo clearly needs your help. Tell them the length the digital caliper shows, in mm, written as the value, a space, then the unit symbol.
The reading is 87.15 mm
